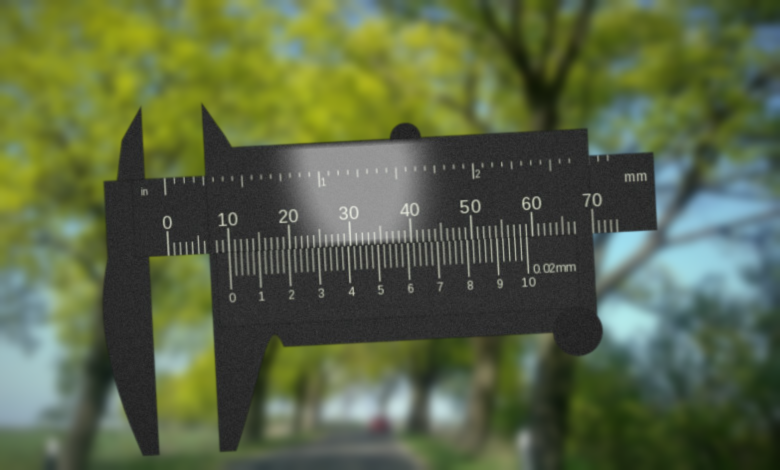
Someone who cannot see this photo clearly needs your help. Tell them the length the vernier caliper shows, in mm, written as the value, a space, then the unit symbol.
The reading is 10.0 mm
